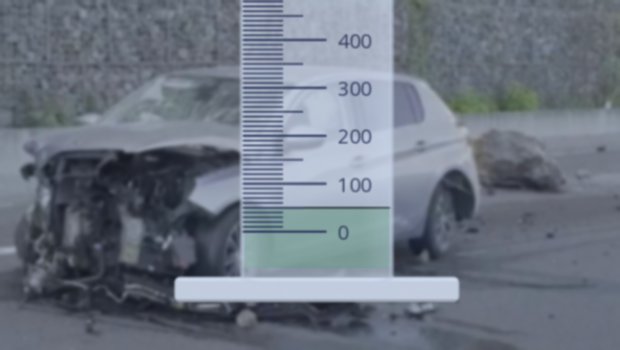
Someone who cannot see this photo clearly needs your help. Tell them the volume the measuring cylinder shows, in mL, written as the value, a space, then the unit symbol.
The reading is 50 mL
